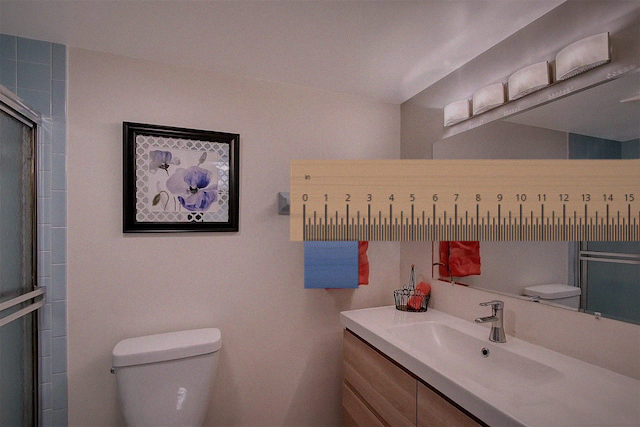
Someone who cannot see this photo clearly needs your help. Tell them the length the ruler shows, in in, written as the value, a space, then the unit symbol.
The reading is 2.5 in
